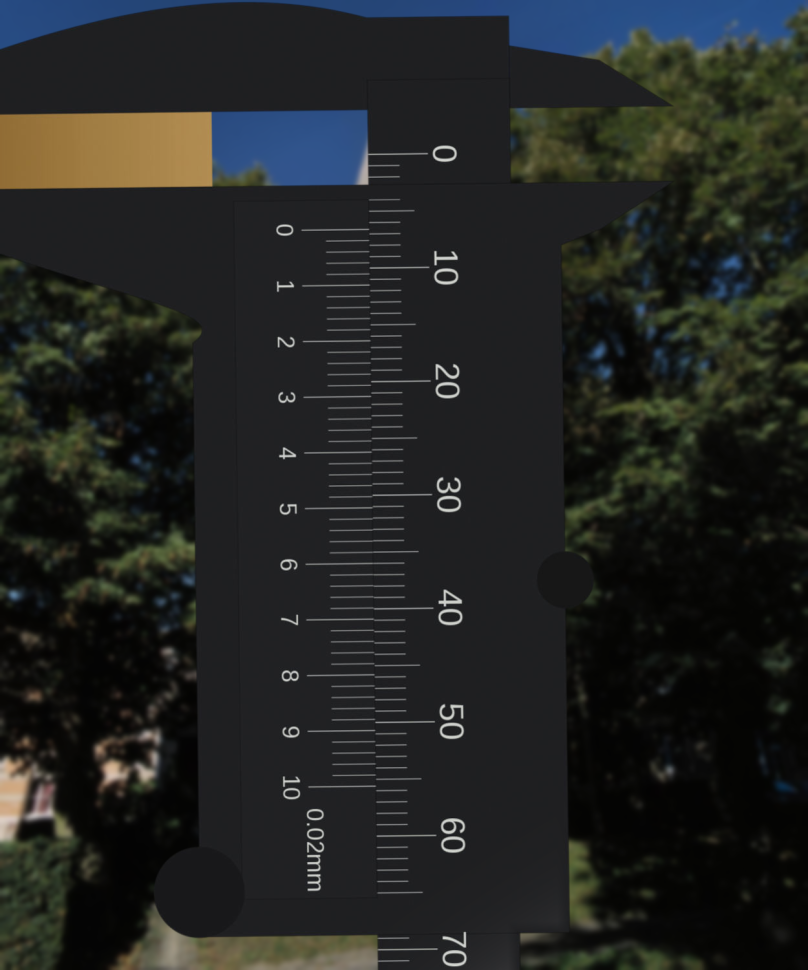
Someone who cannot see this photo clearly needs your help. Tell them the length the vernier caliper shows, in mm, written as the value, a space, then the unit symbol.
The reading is 6.6 mm
